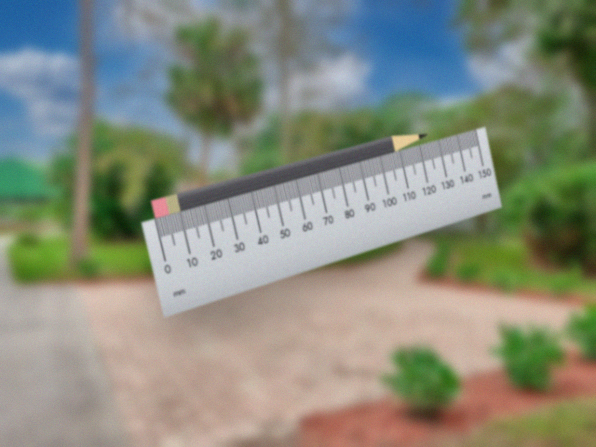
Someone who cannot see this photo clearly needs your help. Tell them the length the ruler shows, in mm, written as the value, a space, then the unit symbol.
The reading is 125 mm
